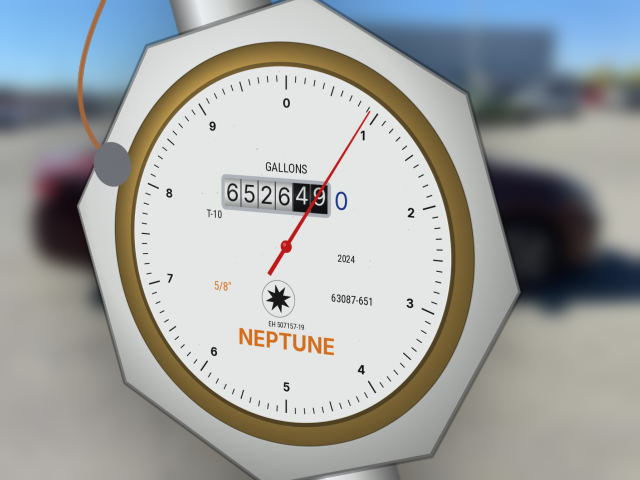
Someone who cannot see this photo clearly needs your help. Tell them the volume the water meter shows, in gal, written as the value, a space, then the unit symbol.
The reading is 6526490.9 gal
